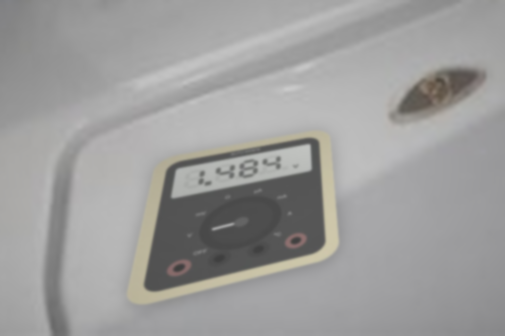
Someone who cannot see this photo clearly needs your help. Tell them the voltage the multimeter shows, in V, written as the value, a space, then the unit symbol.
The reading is 1.484 V
